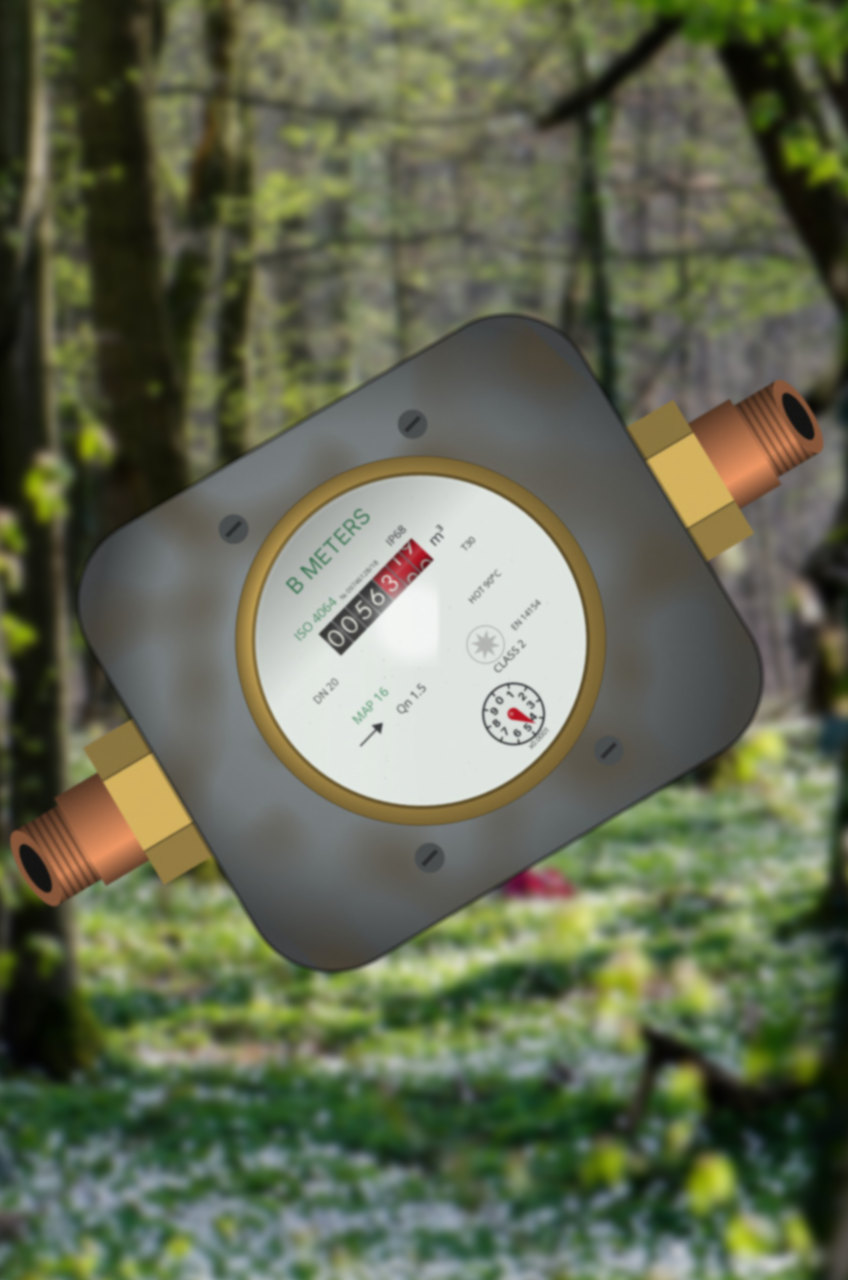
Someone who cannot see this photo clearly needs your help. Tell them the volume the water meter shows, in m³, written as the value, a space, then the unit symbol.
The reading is 56.3194 m³
